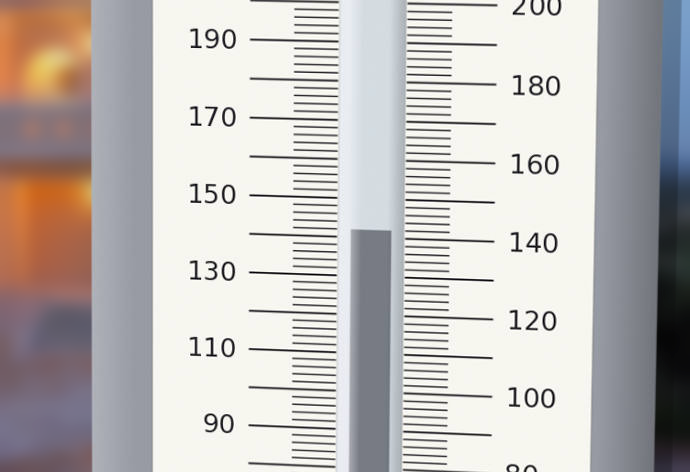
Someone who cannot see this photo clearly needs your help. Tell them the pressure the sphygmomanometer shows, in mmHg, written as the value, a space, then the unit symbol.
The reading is 142 mmHg
